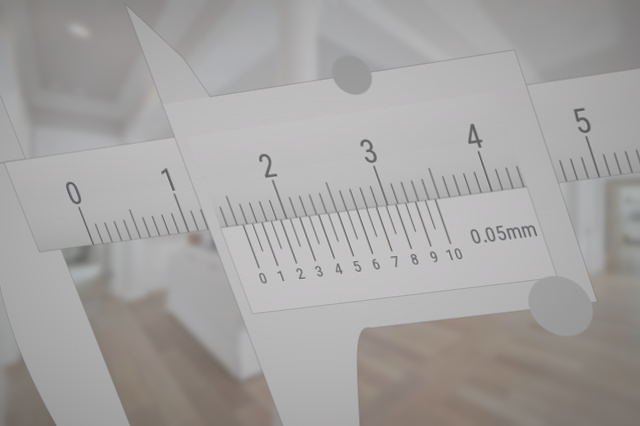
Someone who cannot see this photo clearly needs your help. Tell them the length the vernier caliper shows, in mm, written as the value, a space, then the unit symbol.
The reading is 15.6 mm
